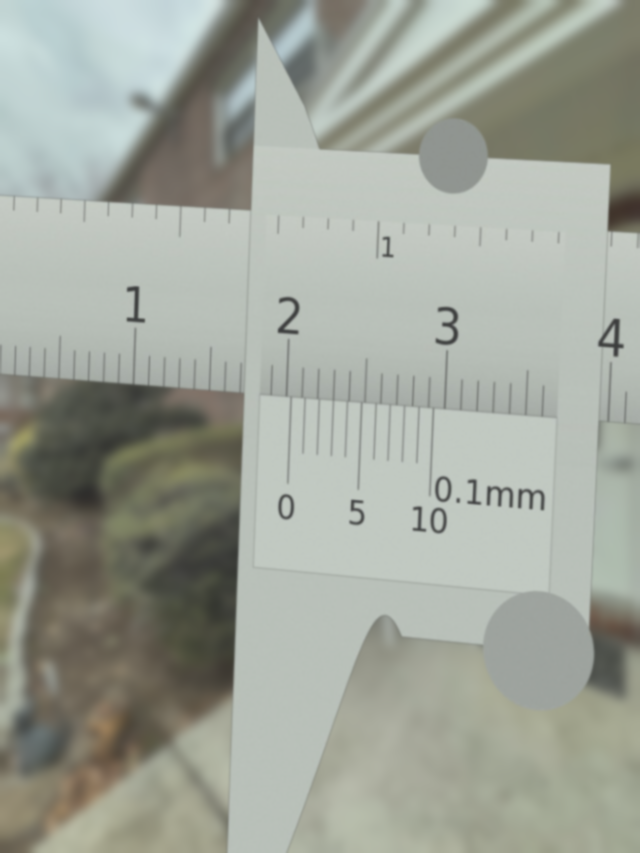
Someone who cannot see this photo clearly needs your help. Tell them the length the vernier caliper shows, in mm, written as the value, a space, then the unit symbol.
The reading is 20.3 mm
